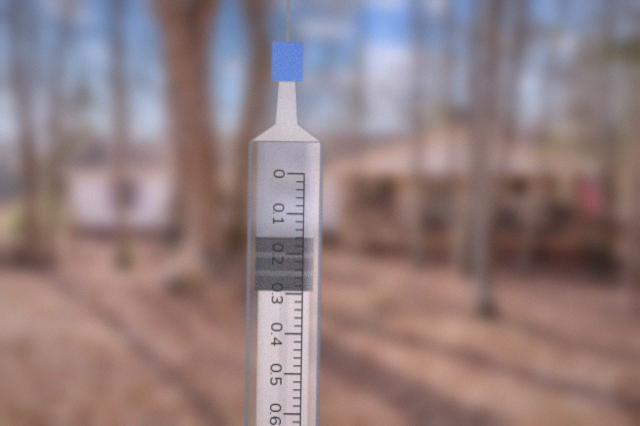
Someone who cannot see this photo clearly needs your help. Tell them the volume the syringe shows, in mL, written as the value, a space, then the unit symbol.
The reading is 0.16 mL
